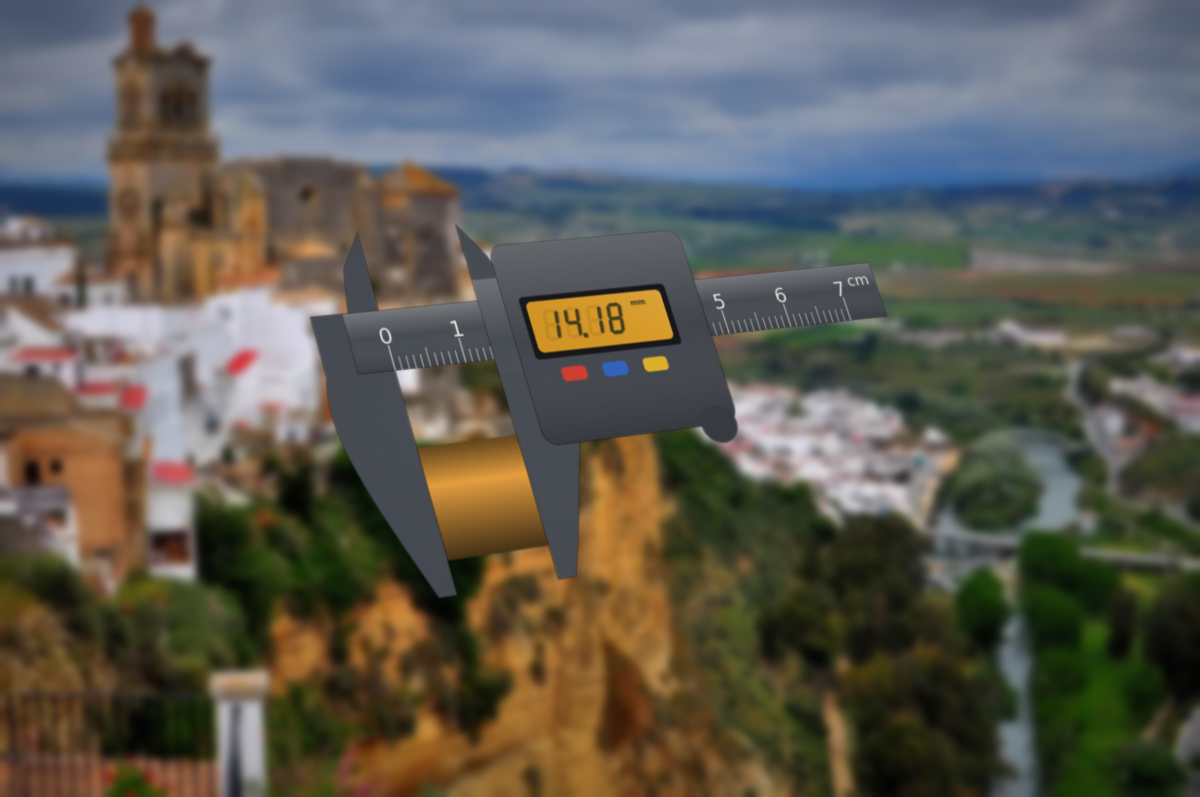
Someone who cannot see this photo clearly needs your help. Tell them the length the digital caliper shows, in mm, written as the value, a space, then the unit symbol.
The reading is 14.18 mm
